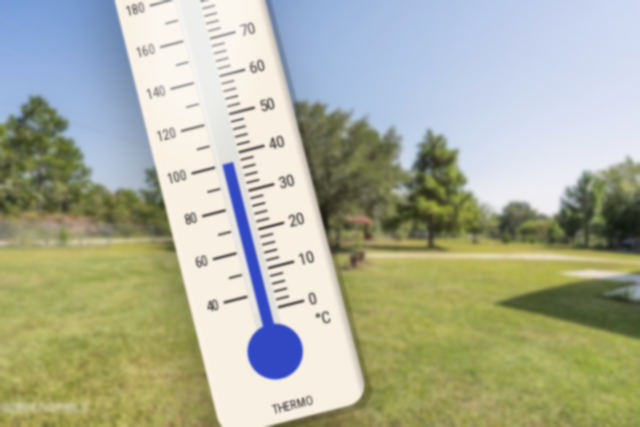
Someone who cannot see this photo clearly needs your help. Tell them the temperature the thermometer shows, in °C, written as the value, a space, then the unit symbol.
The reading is 38 °C
